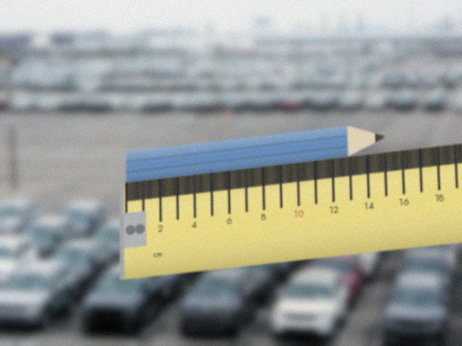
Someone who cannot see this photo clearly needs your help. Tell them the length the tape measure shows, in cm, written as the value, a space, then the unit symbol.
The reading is 15 cm
